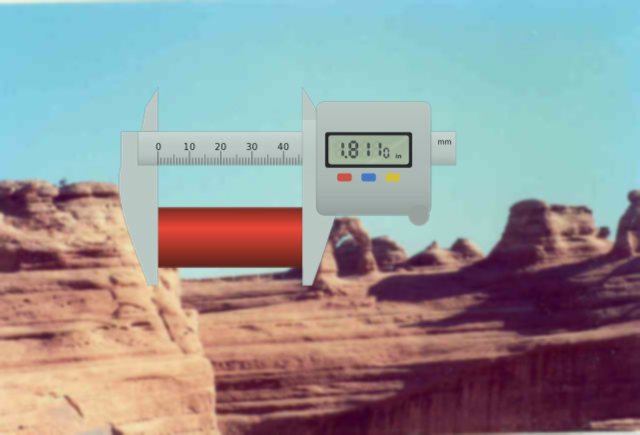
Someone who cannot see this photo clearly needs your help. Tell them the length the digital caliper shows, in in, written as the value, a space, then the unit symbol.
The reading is 1.8110 in
